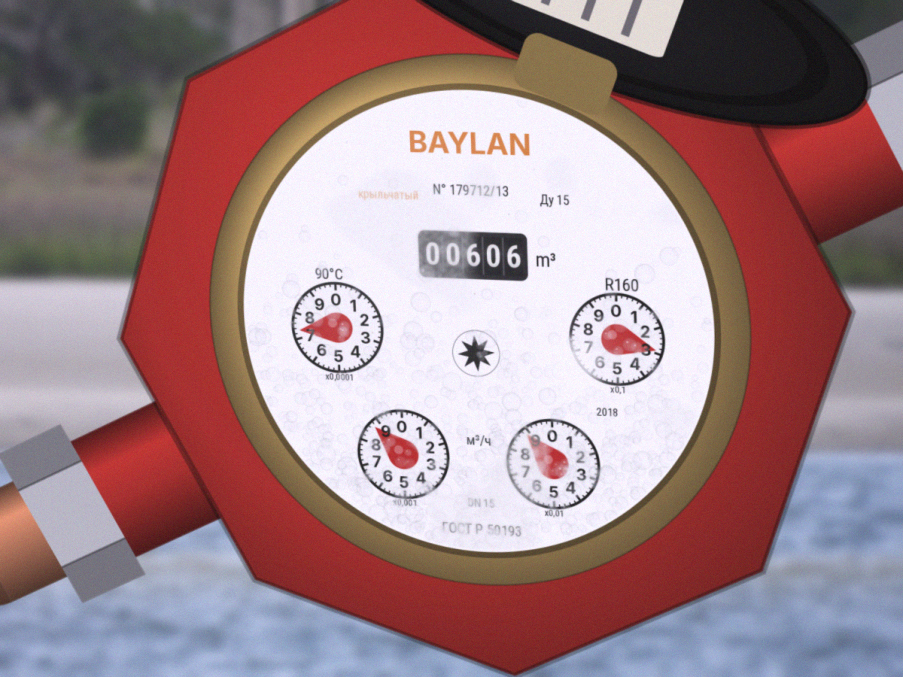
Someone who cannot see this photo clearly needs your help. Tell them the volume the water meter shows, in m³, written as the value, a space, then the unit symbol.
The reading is 606.2887 m³
